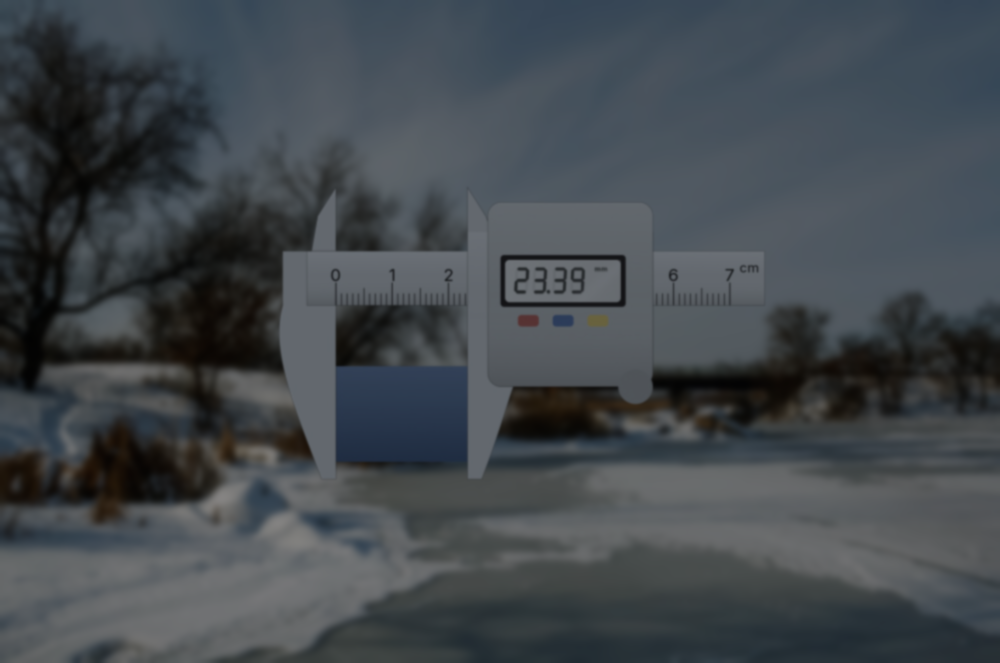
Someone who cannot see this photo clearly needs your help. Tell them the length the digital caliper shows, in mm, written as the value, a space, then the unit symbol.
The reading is 23.39 mm
